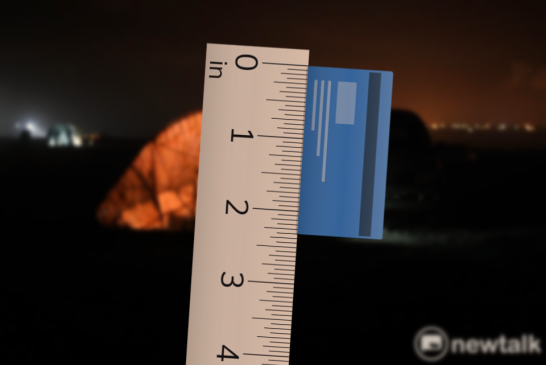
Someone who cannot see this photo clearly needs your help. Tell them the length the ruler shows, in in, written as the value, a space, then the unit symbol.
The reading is 2.3125 in
